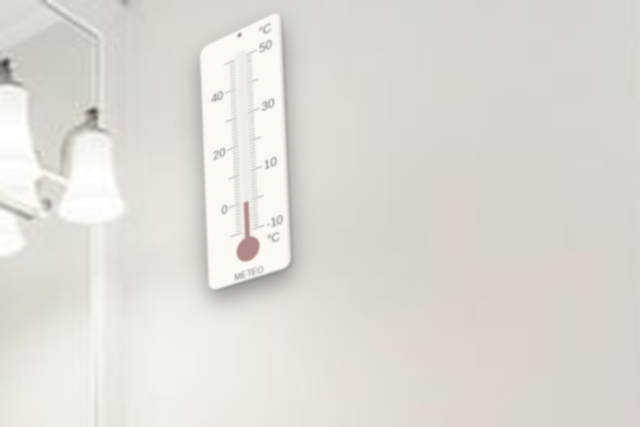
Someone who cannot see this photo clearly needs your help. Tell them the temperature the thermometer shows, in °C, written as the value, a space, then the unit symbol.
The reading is 0 °C
